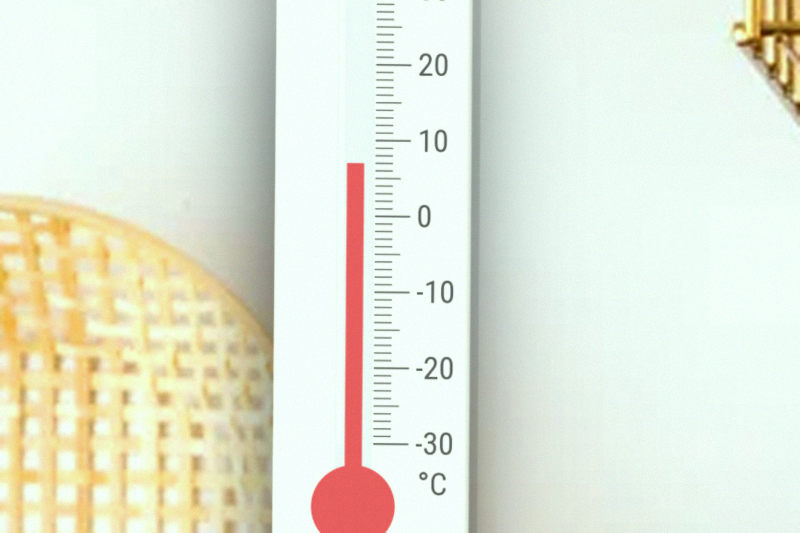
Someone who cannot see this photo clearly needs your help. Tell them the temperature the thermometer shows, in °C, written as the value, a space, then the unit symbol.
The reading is 7 °C
